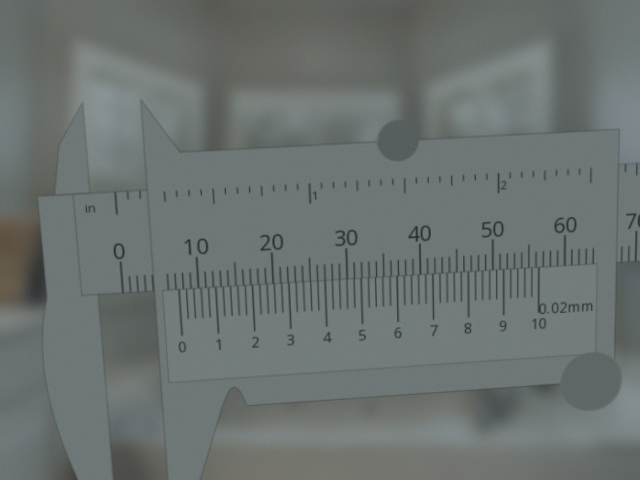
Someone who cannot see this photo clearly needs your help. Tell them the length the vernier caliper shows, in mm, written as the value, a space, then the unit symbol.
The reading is 7.4 mm
